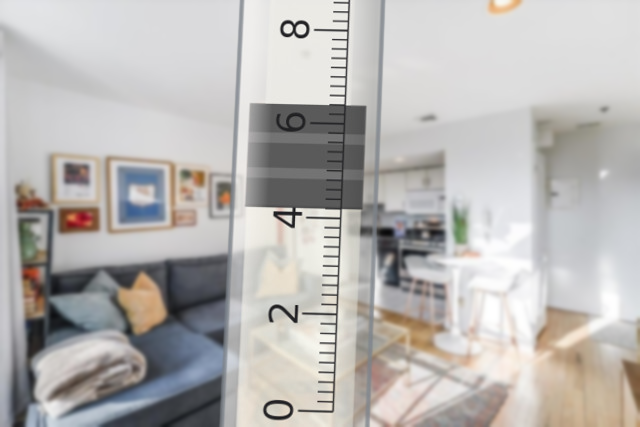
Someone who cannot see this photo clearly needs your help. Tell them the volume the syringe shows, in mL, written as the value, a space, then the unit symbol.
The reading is 4.2 mL
